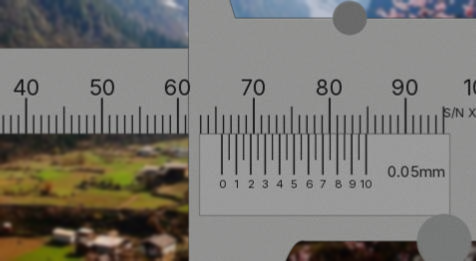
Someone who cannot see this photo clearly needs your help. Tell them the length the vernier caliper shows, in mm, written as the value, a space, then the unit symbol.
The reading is 65.8 mm
